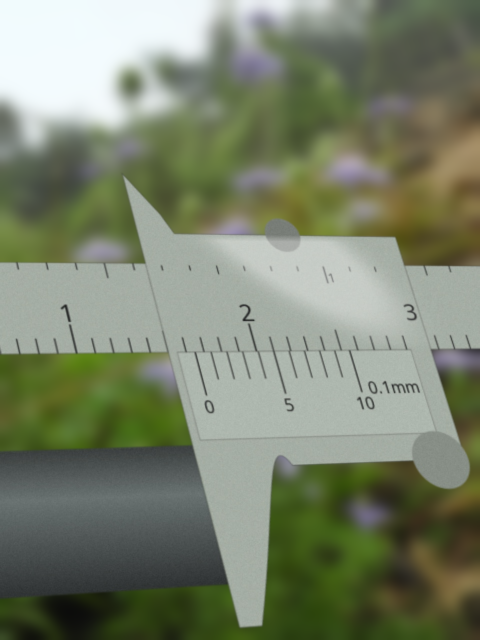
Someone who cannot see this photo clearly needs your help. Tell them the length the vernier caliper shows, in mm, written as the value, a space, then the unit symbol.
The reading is 16.5 mm
